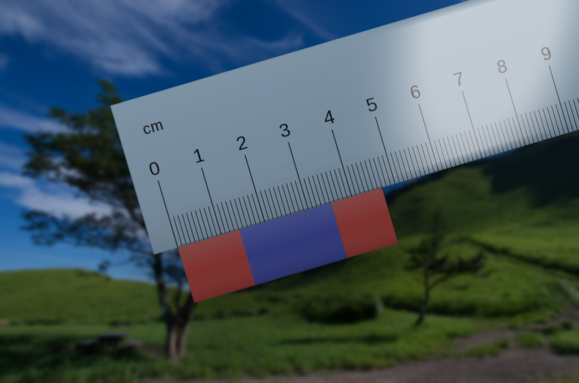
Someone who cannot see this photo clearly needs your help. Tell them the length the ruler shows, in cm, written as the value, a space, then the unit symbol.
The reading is 4.7 cm
